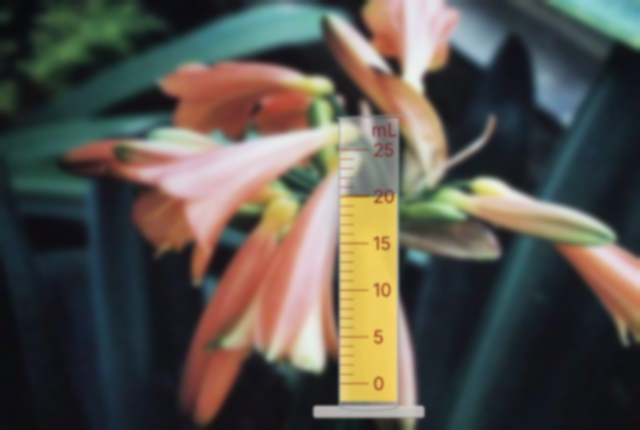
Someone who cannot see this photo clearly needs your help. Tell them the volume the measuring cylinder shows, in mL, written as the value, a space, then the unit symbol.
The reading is 20 mL
